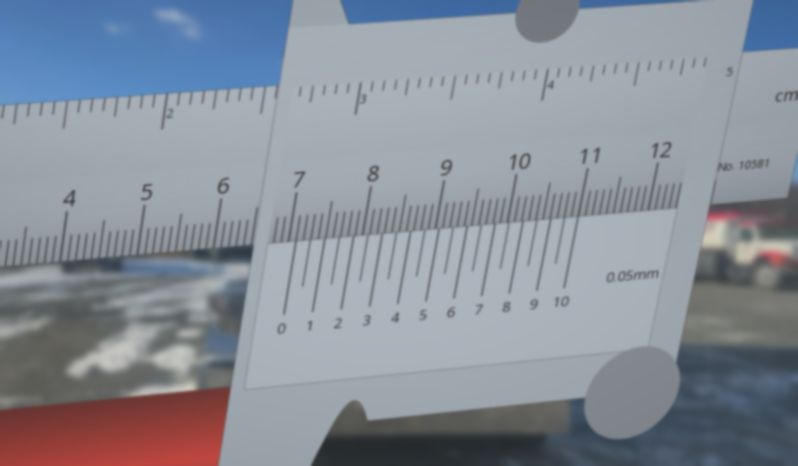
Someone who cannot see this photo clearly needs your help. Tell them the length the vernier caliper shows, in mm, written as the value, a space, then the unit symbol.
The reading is 71.0 mm
